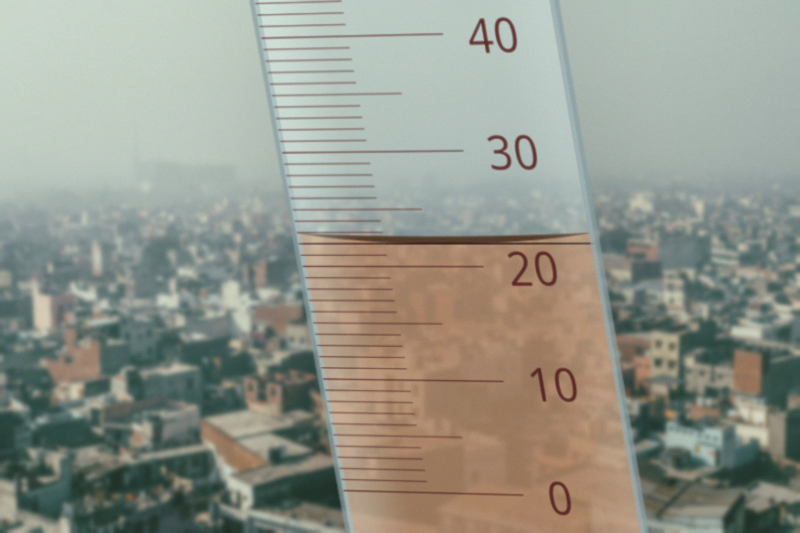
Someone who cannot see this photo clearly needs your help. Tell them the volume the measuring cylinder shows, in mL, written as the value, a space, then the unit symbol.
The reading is 22 mL
